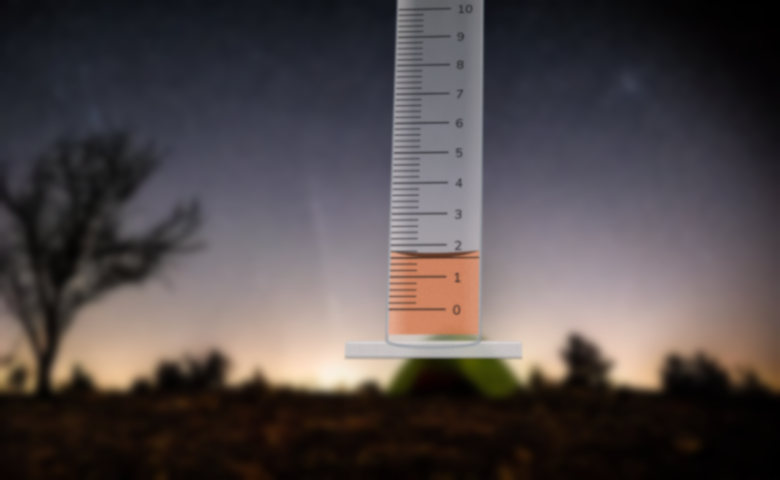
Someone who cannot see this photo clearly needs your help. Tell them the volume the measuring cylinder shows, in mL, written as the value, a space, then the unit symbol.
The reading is 1.6 mL
